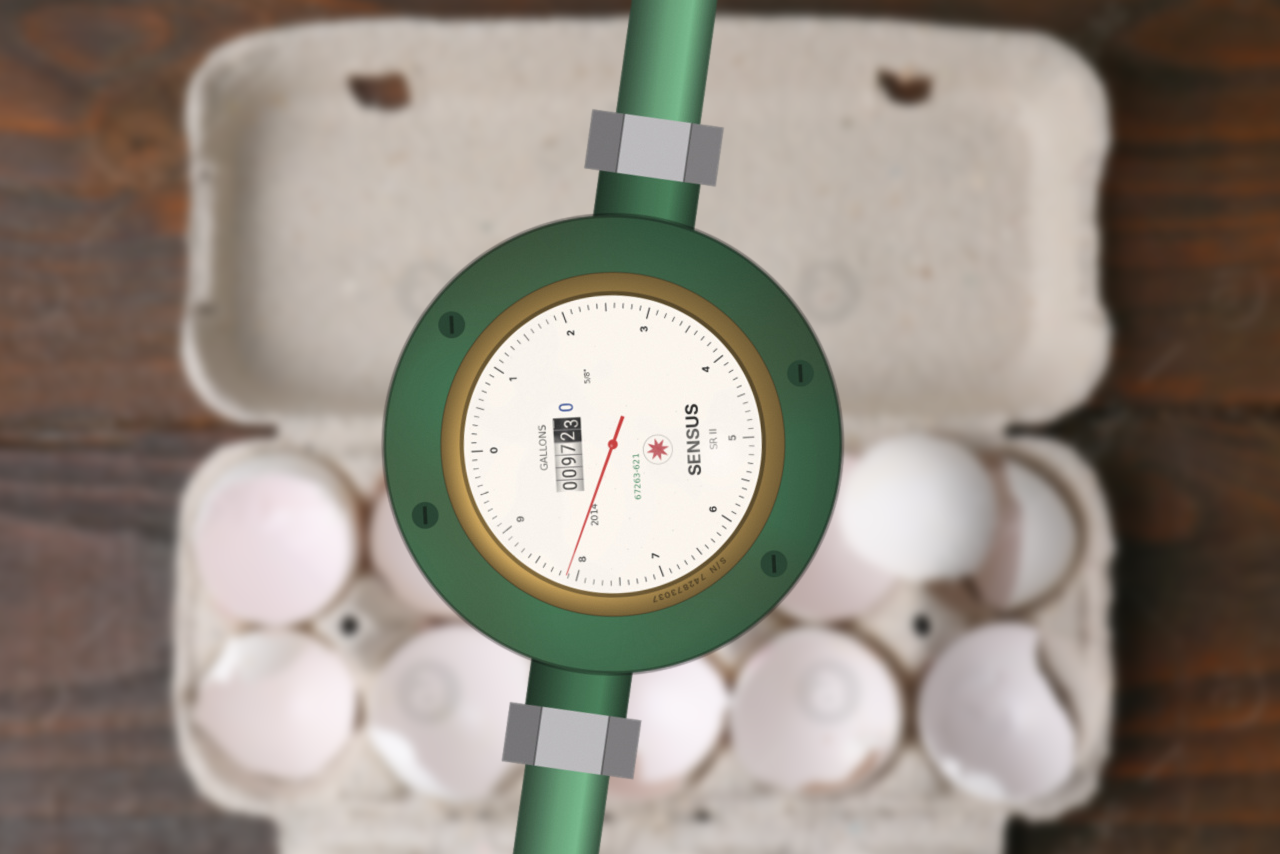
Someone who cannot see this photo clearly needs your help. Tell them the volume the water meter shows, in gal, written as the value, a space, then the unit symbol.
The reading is 97228.1 gal
